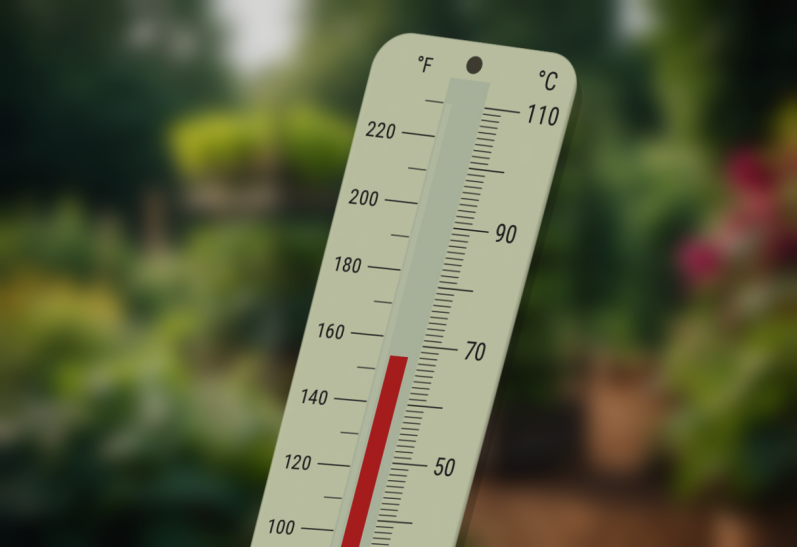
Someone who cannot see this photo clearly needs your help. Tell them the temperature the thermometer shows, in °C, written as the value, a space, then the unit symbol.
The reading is 68 °C
